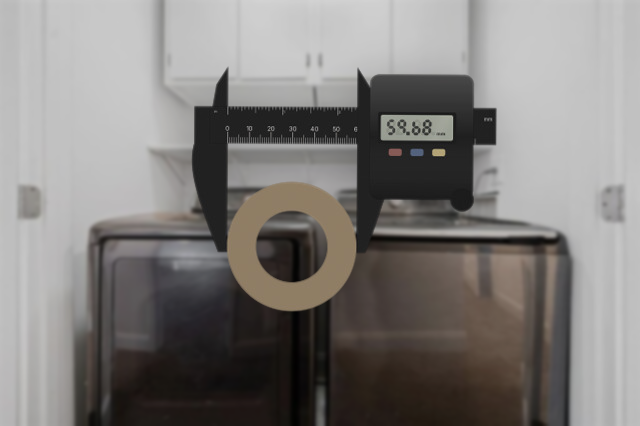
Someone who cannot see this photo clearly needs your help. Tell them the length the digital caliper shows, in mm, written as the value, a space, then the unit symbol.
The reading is 59.68 mm
